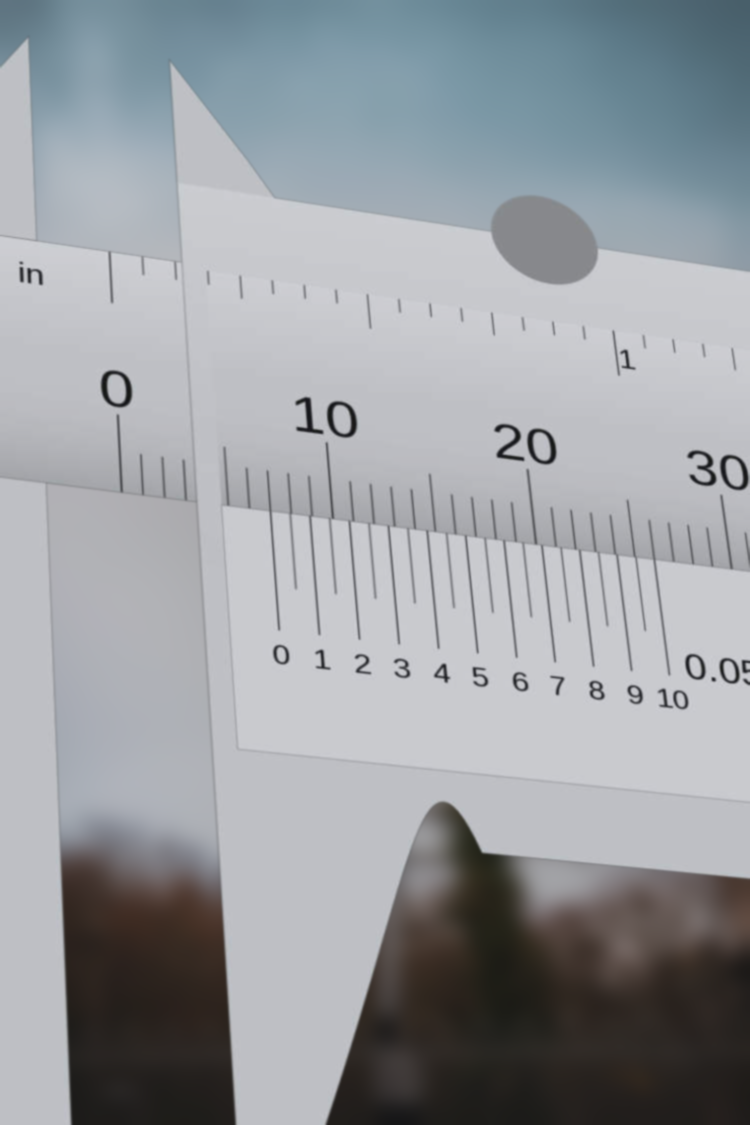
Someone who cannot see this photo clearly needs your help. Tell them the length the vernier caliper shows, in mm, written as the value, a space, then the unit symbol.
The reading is 7.0 mm
